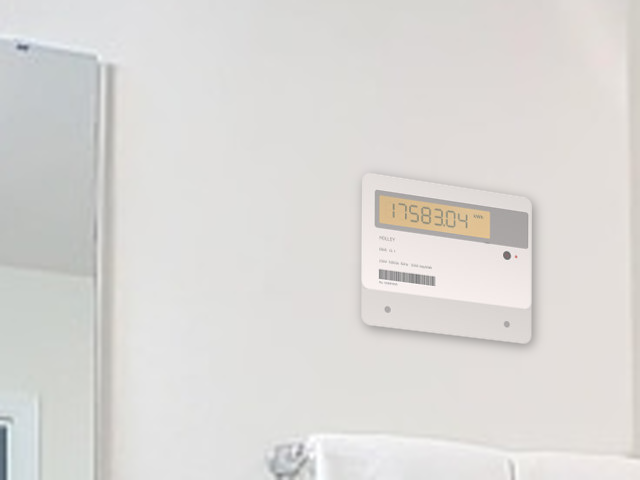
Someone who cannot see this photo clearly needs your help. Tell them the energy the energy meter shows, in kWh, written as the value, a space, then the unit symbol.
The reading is 17583.04 kWh
